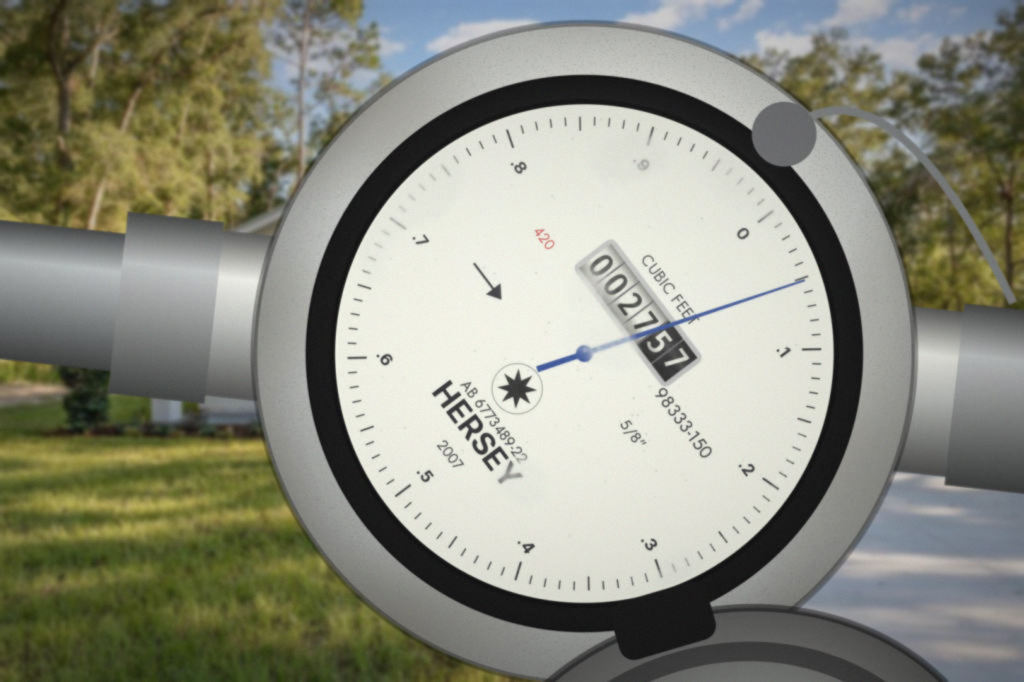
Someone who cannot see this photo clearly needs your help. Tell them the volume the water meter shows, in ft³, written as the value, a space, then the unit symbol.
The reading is 2757.05 ft³
